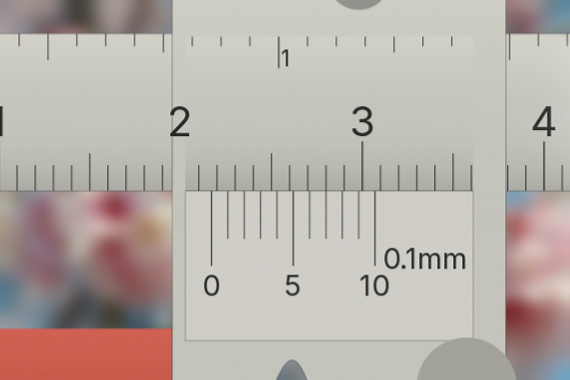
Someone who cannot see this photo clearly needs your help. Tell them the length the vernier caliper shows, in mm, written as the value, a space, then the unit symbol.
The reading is 21.7 mm
